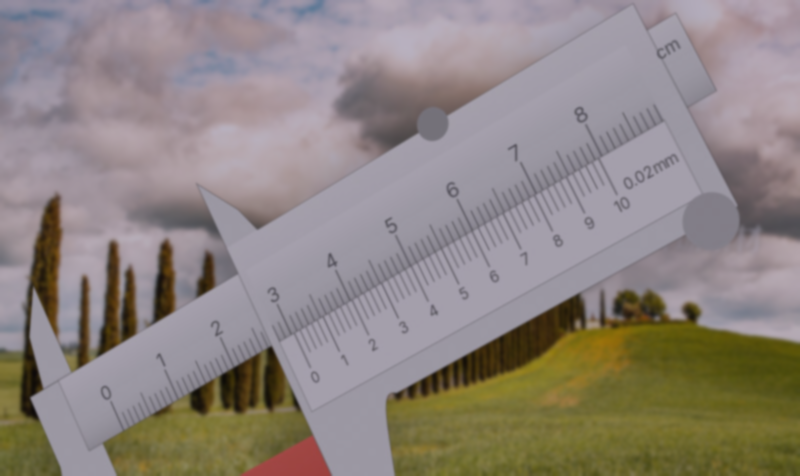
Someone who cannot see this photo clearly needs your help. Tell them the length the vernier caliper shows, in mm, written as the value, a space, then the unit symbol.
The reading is 30.5 mm
